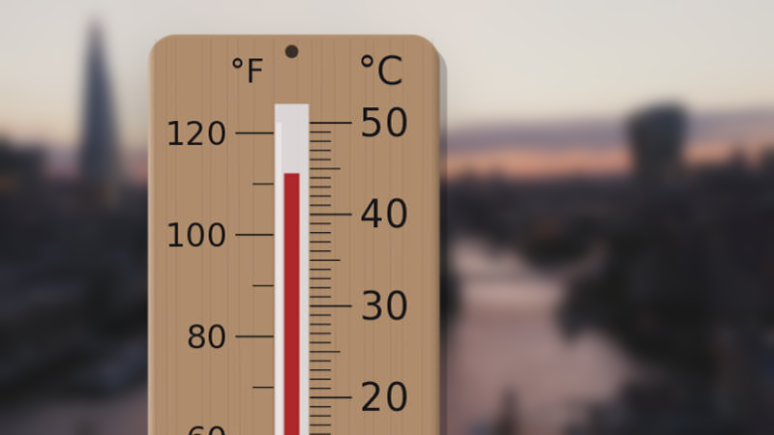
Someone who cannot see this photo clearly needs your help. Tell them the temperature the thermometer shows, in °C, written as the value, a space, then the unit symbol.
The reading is 44.5 °C
